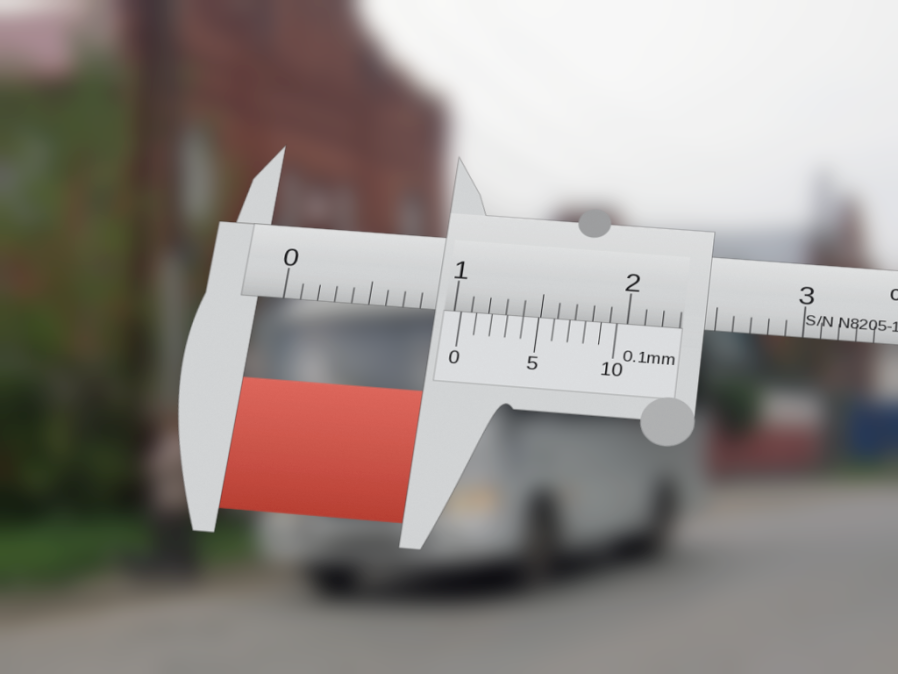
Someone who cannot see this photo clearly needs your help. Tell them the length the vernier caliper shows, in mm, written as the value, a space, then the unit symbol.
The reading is 10.4 mm
